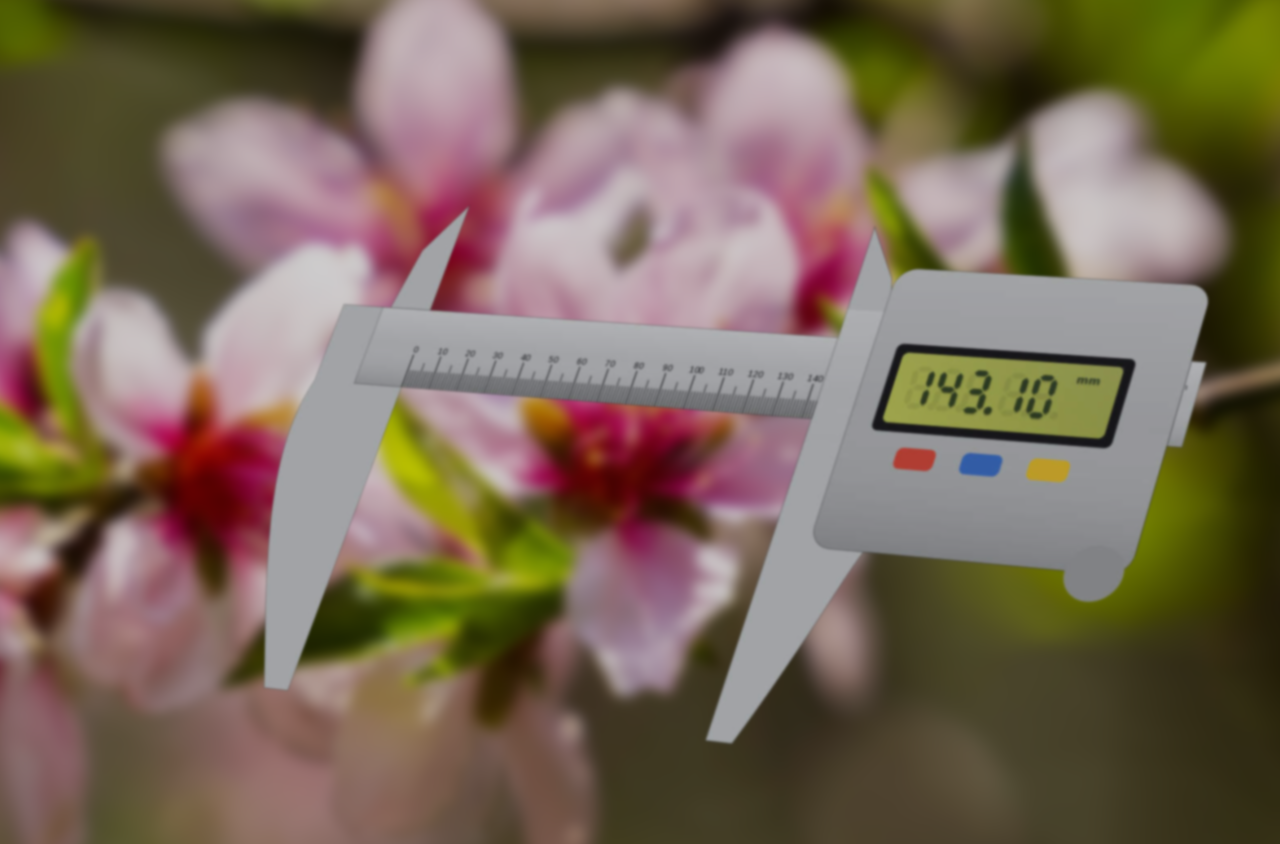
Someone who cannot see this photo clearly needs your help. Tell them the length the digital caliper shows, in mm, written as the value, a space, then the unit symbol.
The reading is 143.10 mm
